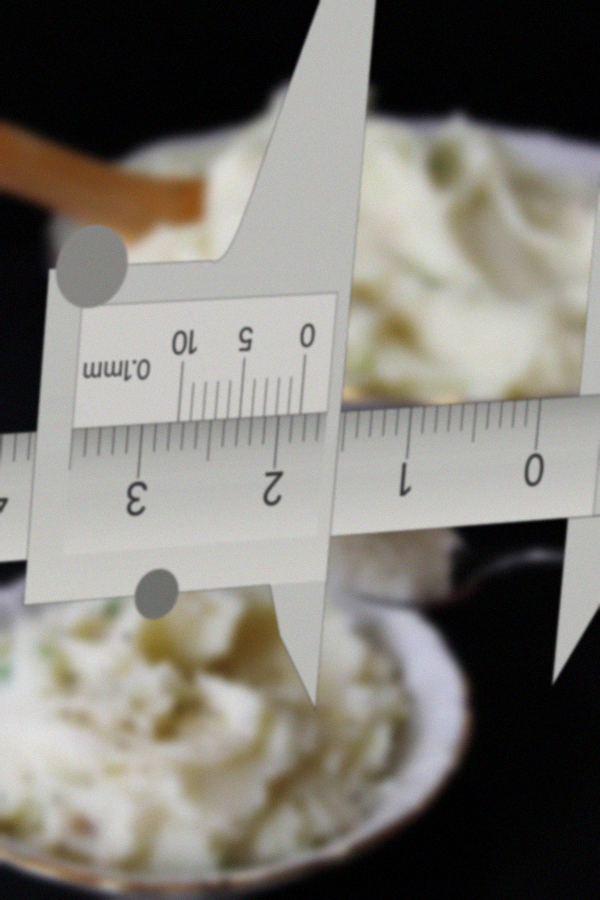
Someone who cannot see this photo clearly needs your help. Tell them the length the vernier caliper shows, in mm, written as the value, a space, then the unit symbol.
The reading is 18.4 mm
